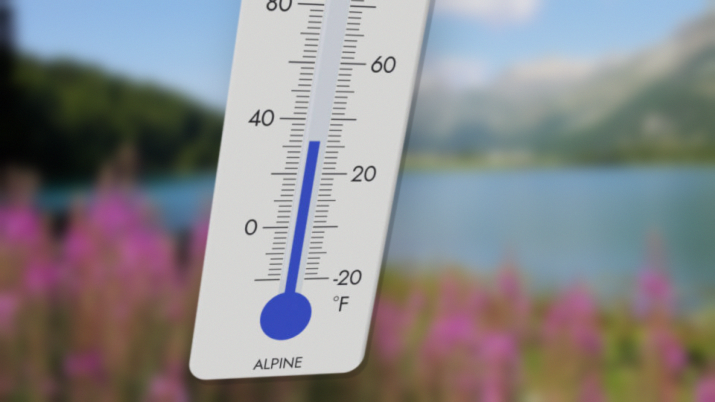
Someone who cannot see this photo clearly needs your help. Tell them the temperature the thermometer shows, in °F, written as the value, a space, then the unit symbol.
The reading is 32 °F
